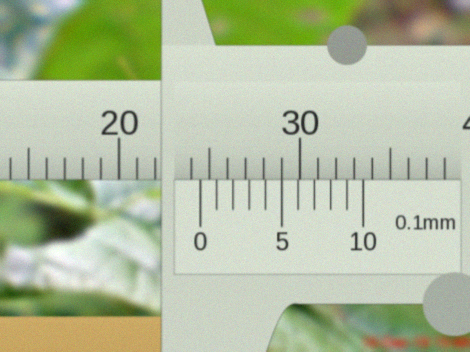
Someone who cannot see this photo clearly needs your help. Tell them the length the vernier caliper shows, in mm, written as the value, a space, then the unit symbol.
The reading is 24.5 mm
